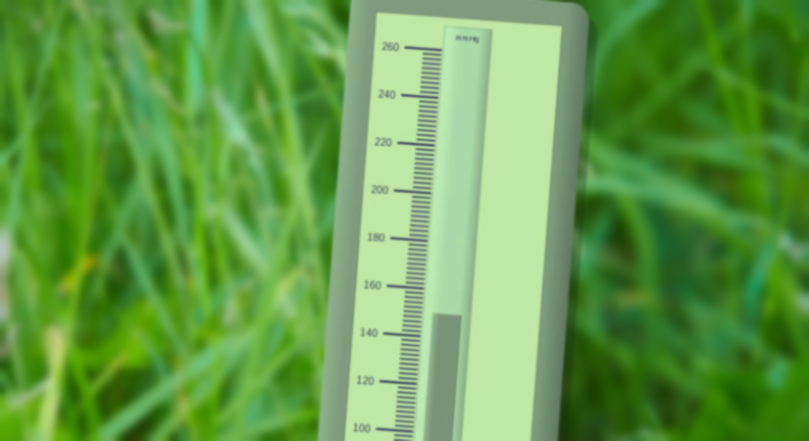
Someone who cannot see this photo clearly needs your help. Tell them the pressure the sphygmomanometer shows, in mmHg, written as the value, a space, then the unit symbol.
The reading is 150 mmHg
